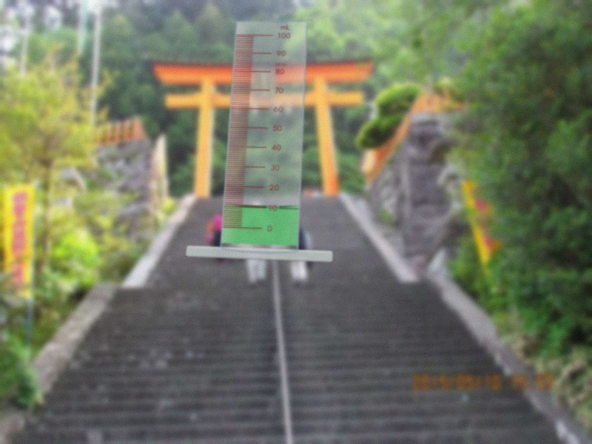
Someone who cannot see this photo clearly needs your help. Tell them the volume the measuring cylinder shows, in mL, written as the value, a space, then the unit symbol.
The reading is 10 mL
